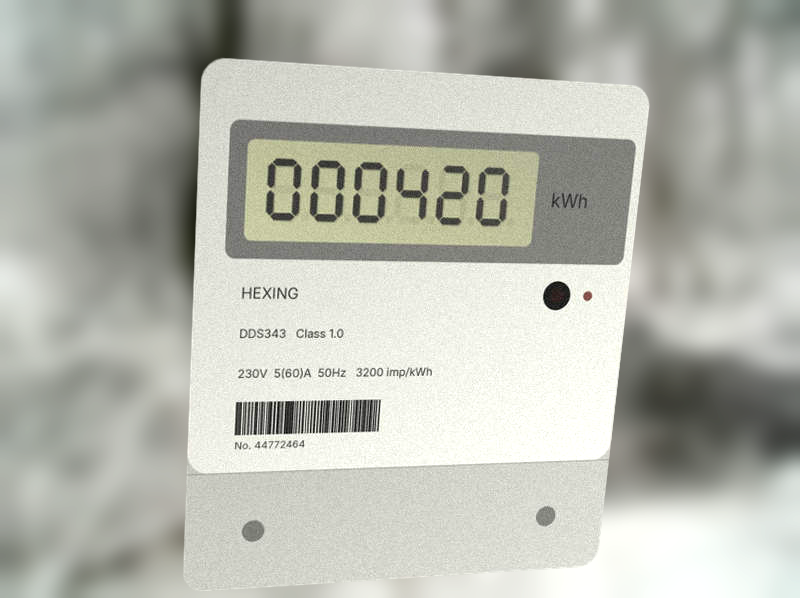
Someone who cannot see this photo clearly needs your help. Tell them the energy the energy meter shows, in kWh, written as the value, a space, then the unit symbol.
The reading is 420 kWh
